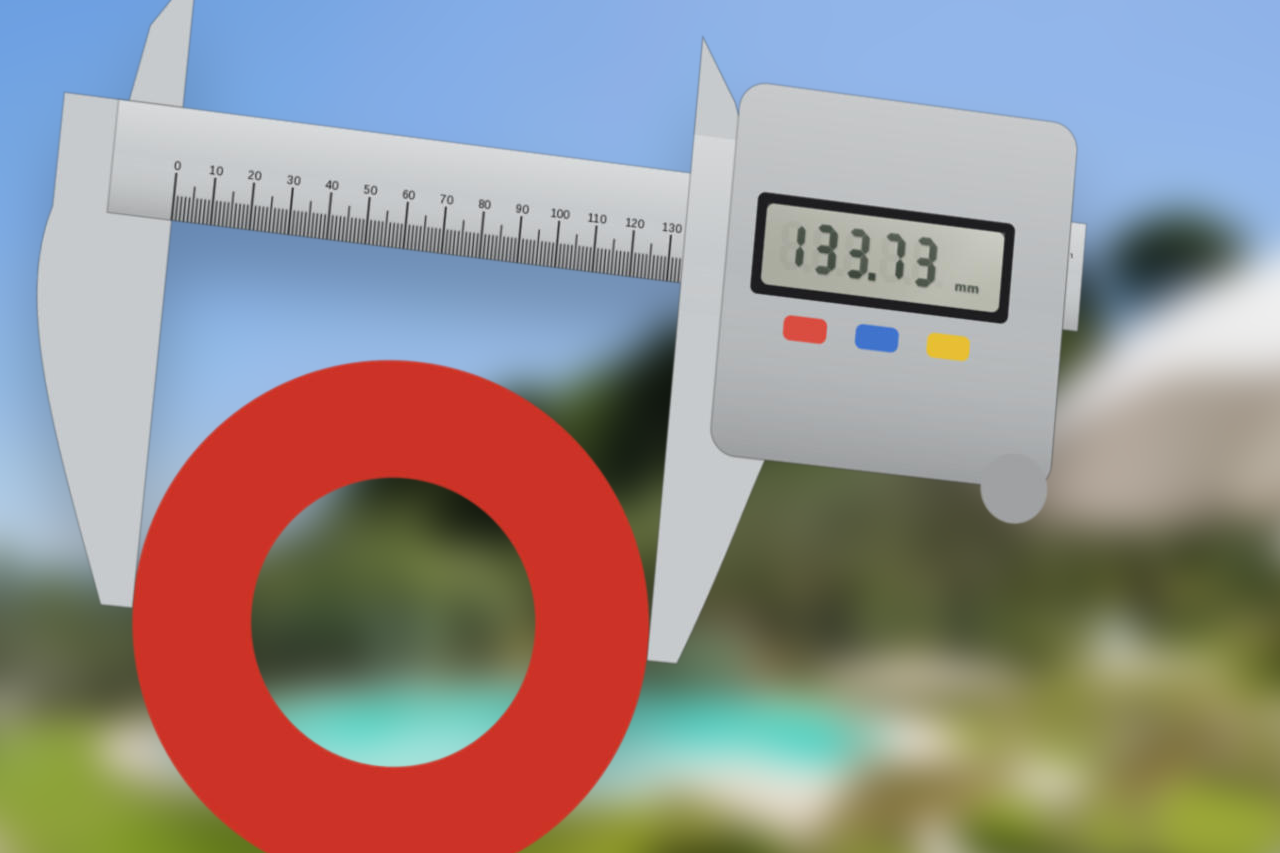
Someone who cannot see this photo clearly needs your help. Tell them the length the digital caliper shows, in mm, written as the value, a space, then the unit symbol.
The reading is 133.73 mm
